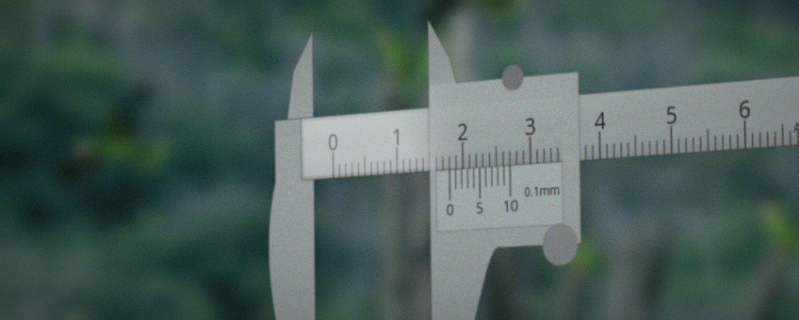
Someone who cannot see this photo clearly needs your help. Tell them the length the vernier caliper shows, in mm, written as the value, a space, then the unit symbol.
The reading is 18.0 mm
